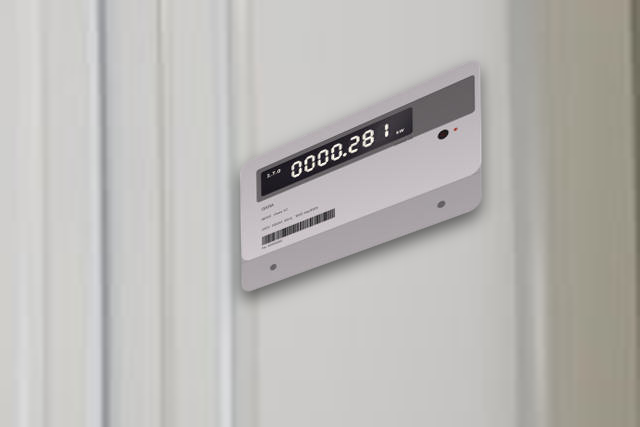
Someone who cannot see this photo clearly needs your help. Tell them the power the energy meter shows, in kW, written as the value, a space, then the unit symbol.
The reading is 0.281 kW
